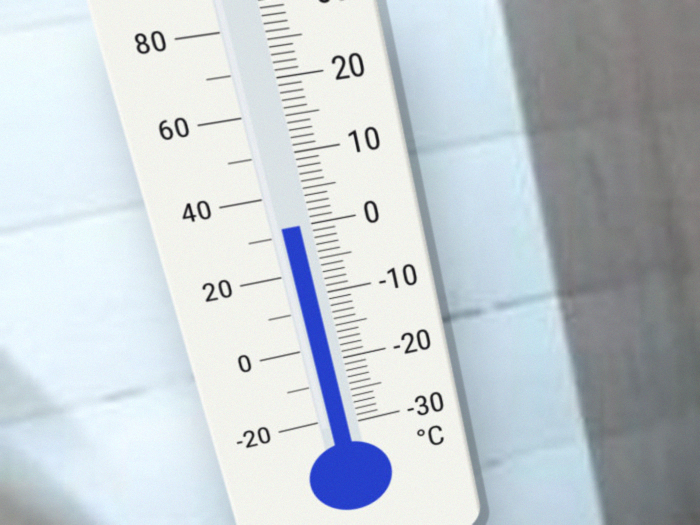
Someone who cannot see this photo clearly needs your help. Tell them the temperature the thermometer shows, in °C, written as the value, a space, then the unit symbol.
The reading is 0 °C
